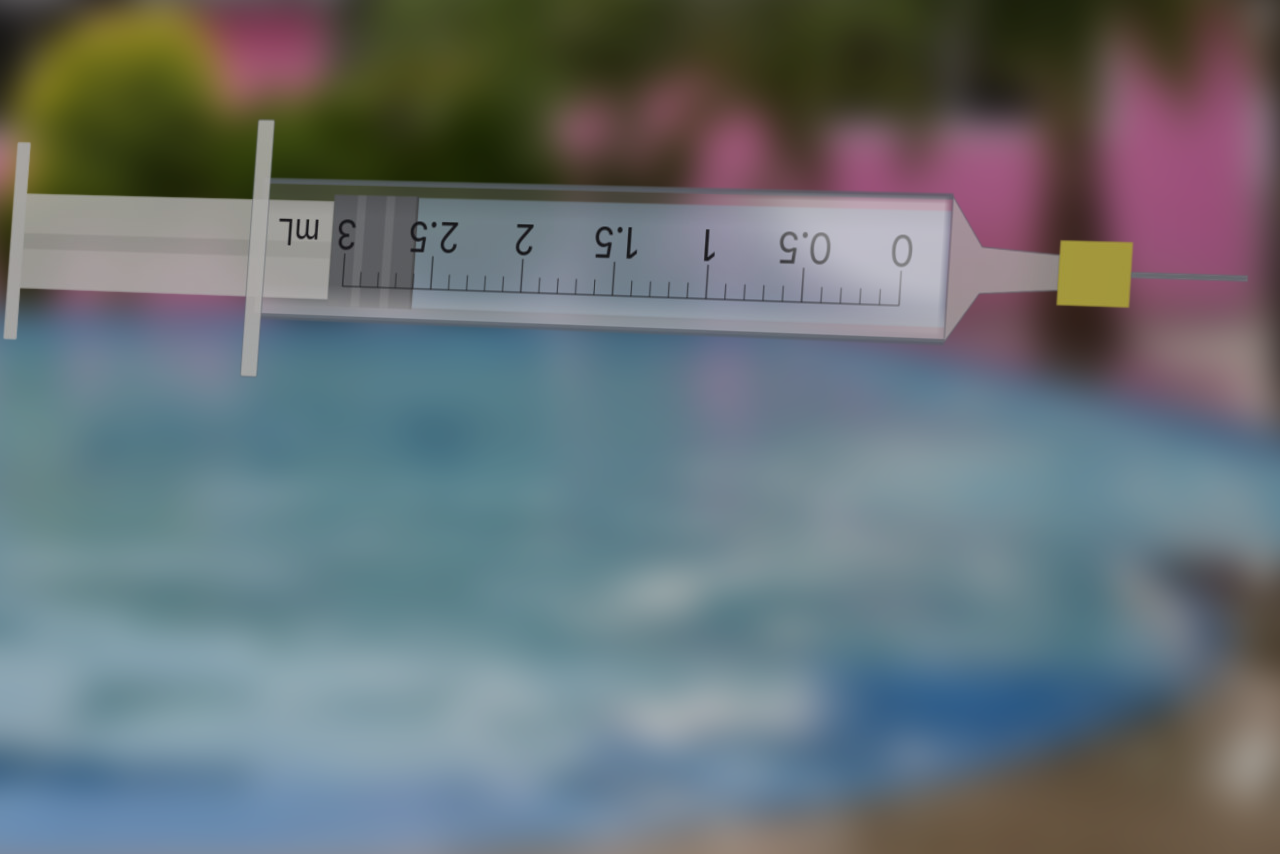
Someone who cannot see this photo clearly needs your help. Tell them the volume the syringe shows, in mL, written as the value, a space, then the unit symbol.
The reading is 2.6 mL
